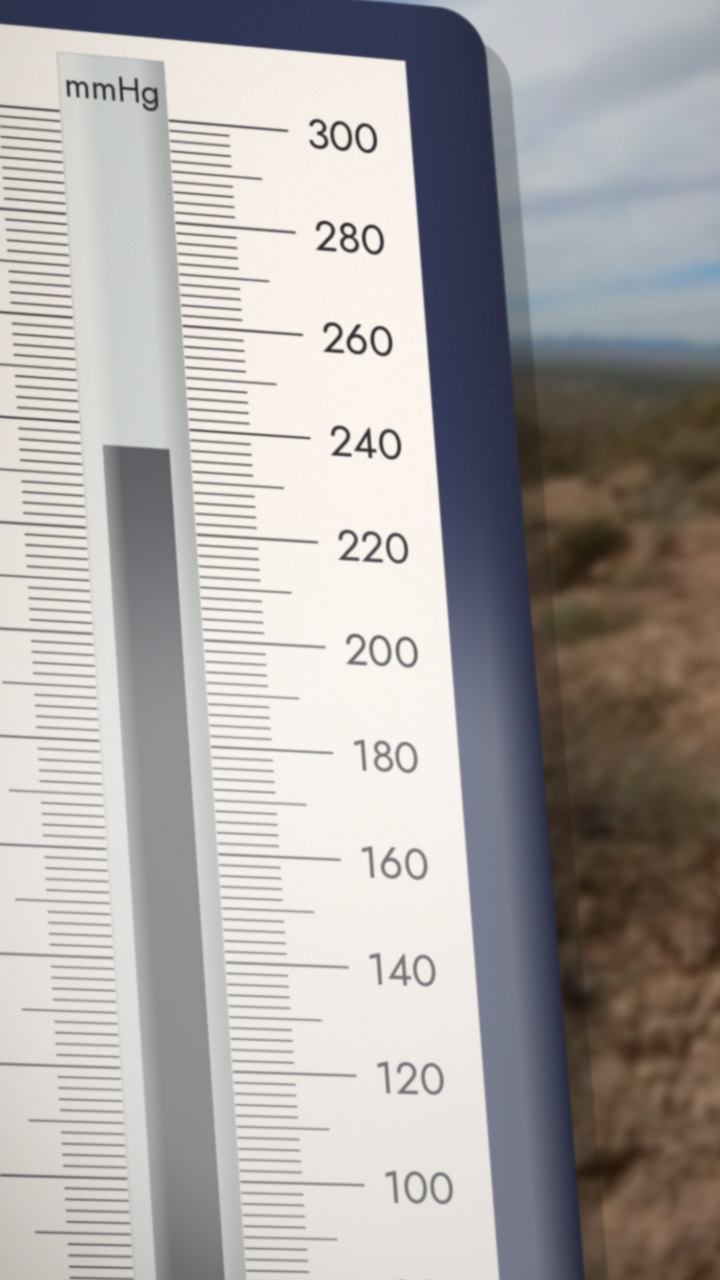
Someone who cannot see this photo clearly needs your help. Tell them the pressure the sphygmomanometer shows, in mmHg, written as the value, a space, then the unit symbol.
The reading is 236 mmHg
